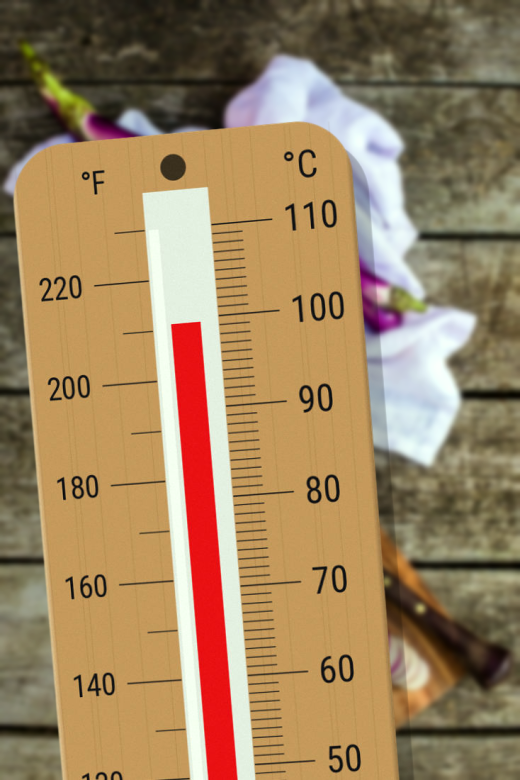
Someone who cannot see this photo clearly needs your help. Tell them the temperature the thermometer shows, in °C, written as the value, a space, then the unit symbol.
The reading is 99.5 °C
